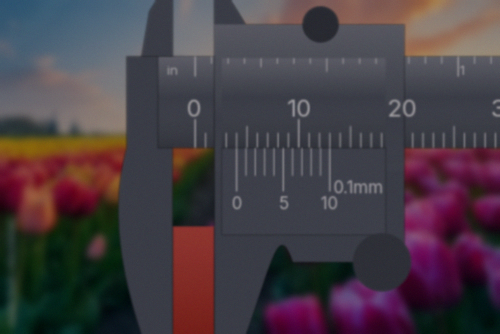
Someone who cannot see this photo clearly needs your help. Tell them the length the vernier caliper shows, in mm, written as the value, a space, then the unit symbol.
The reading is 4.0 mm
